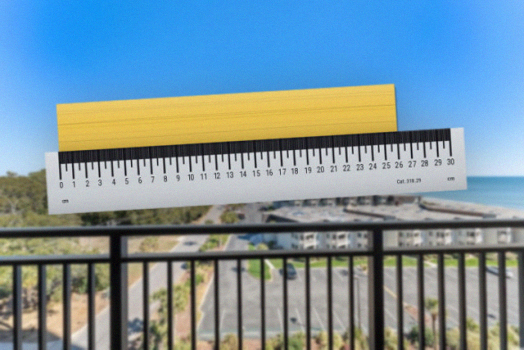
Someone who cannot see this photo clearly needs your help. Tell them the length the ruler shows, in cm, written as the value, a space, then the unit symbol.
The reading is 26 cm
